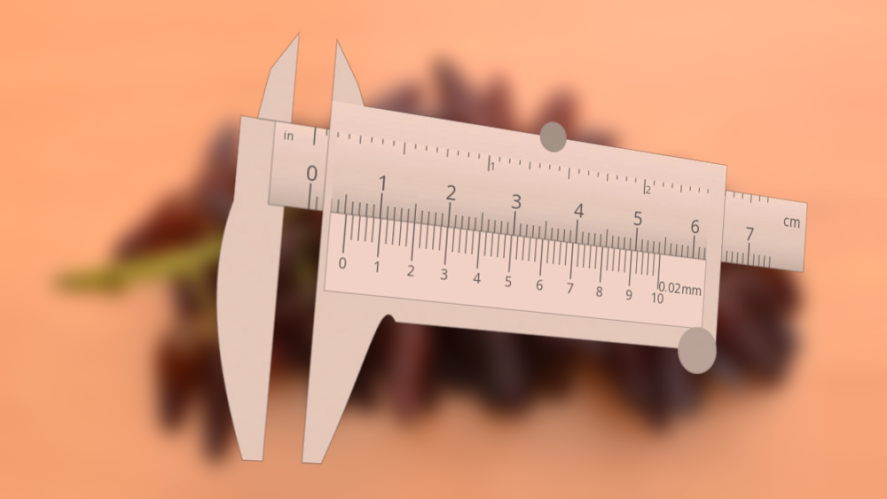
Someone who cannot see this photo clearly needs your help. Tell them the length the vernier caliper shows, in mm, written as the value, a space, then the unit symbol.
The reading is 5.2 mm
